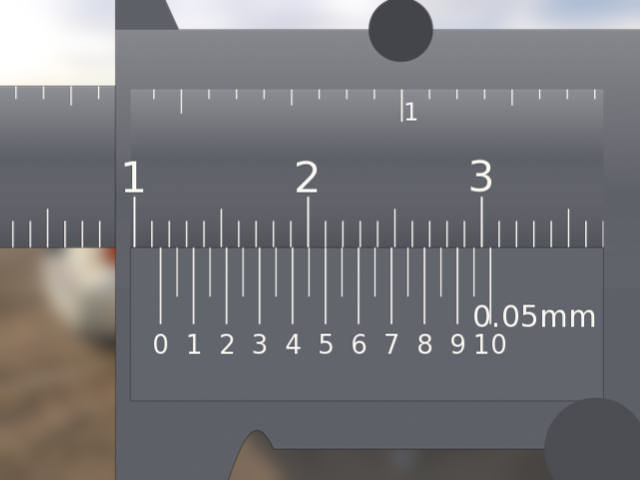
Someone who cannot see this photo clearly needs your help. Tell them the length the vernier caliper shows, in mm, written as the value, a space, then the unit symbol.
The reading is 11.5 mm
